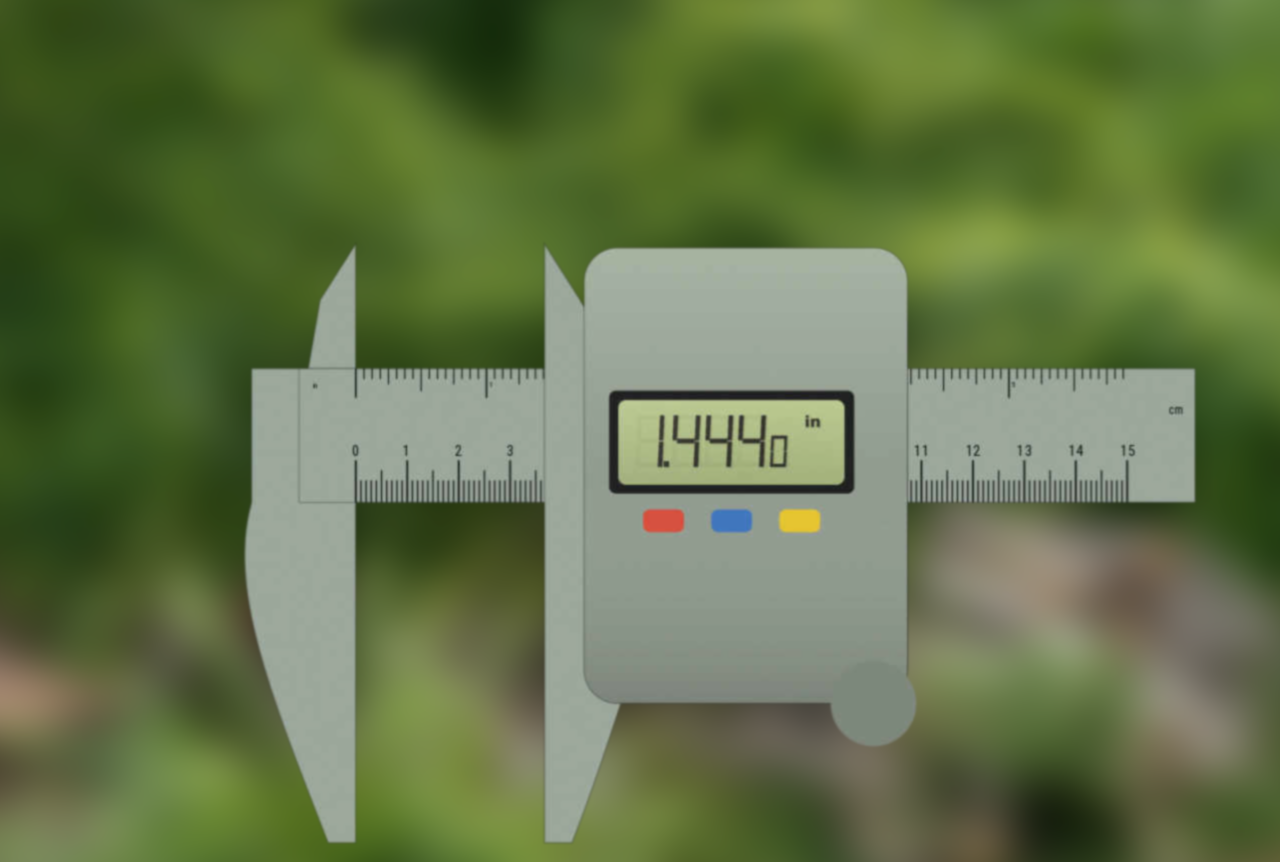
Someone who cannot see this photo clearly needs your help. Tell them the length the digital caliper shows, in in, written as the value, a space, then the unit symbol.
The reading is 1.4440 in
